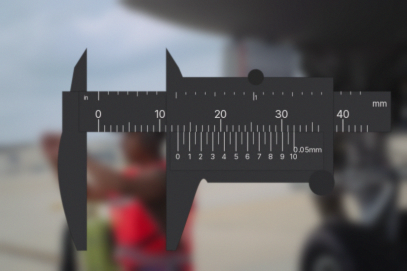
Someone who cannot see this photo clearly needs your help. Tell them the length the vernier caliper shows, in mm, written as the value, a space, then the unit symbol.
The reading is 13.0 mm
